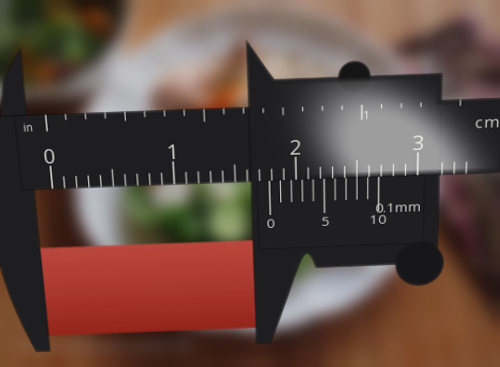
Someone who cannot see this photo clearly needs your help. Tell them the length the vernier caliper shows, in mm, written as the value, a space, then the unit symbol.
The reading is 17.8 mm
